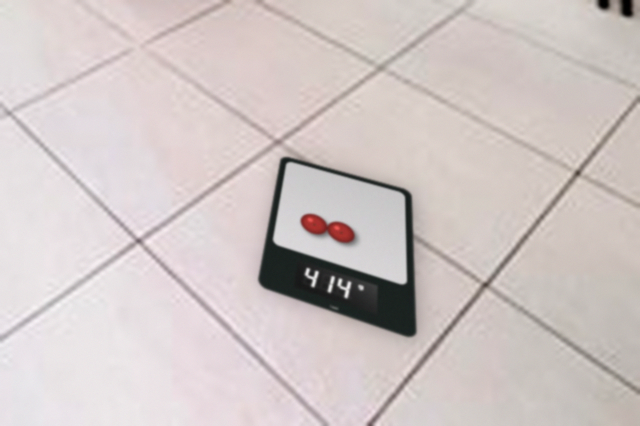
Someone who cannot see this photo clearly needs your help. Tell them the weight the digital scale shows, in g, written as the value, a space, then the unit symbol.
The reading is 414 g
